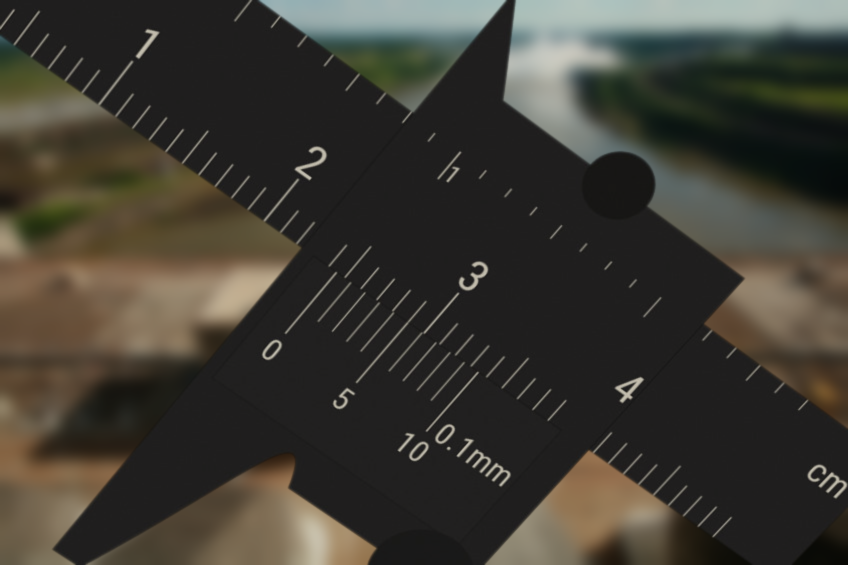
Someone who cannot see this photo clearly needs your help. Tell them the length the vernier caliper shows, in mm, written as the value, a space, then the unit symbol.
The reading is 24.5 mm
